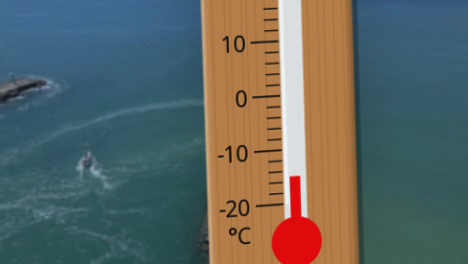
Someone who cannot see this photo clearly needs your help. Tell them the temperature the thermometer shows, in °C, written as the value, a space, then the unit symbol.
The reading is -15 °C
